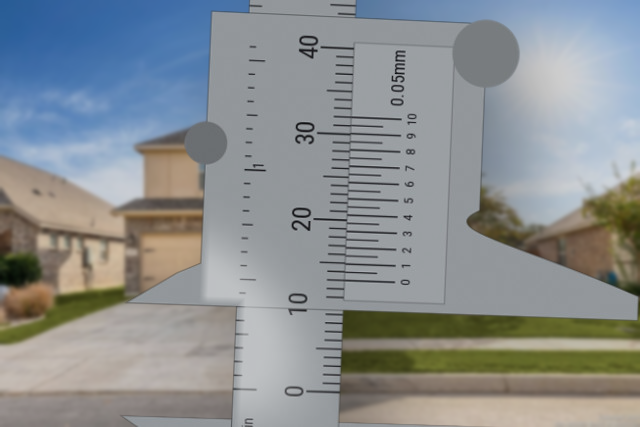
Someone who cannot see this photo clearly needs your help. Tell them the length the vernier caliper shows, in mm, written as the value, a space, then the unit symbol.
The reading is 13.0 mm
